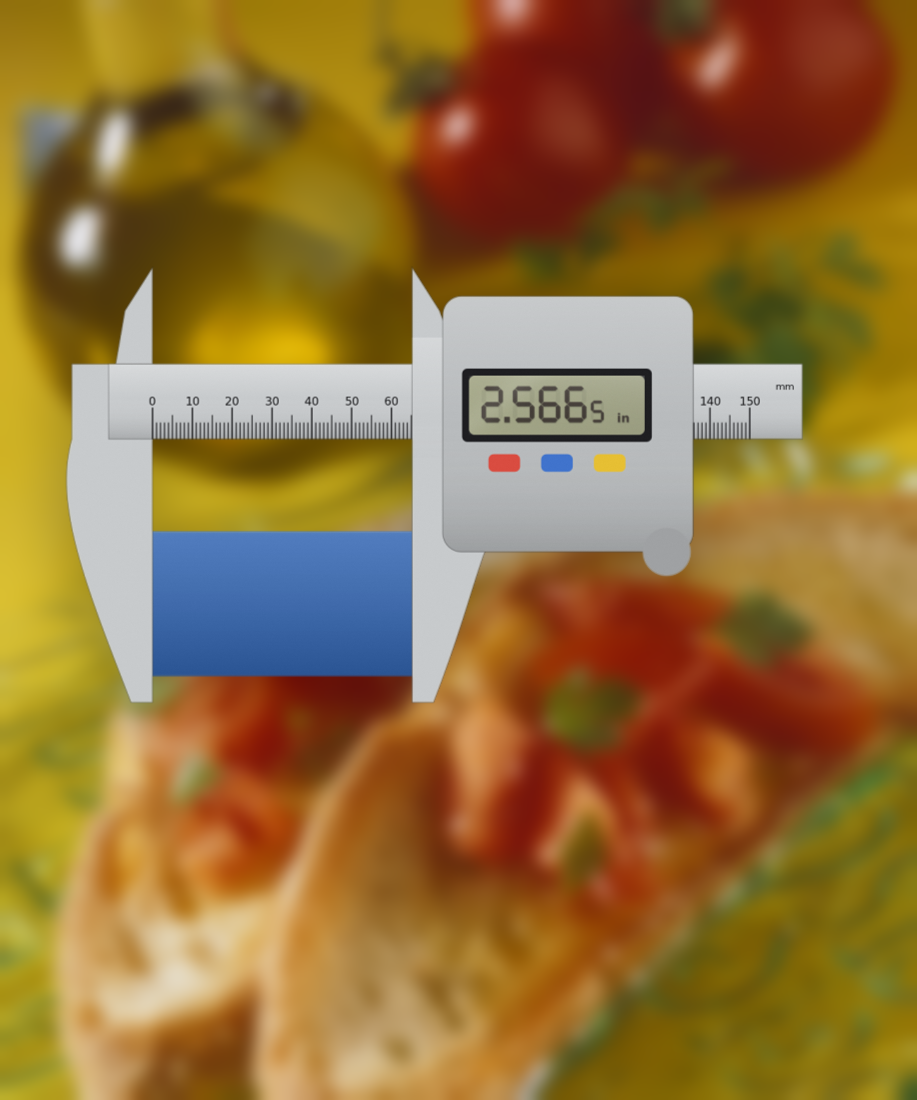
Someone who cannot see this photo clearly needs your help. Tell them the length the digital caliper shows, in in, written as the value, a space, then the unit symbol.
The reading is 2.5665 in
